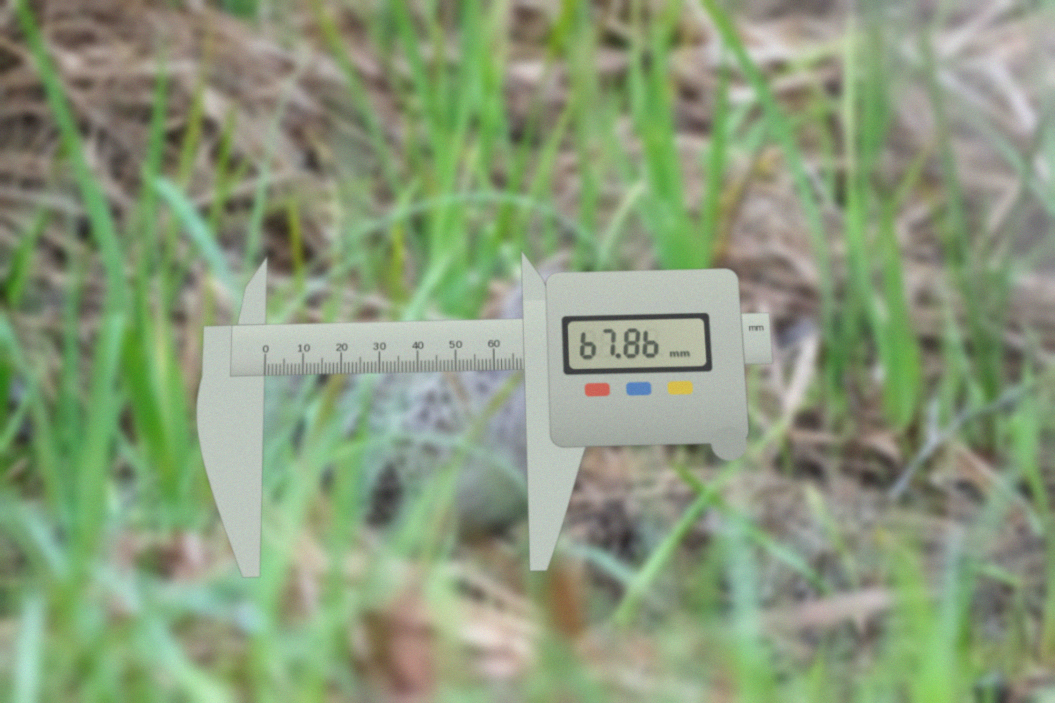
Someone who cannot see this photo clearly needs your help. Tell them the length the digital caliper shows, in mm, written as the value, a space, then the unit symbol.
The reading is 67.86 mm
